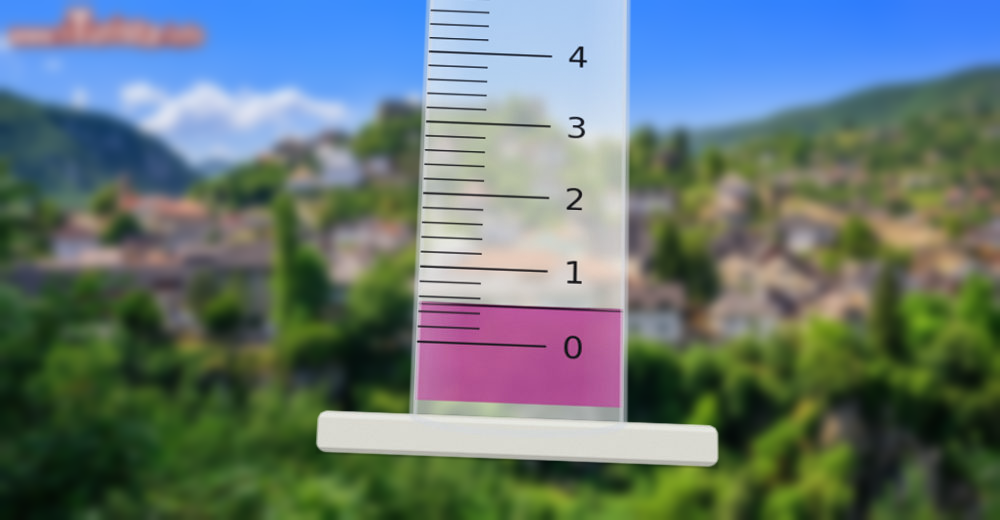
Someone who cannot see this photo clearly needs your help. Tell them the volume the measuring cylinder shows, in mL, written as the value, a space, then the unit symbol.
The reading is 0.5 mL
